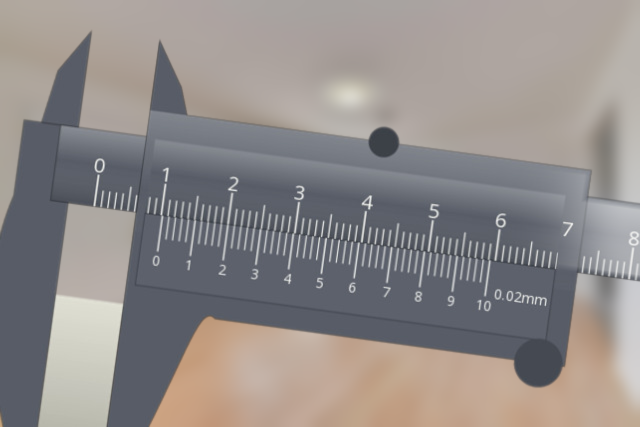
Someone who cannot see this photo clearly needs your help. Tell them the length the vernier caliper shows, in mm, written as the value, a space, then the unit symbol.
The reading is 10.2 mm
